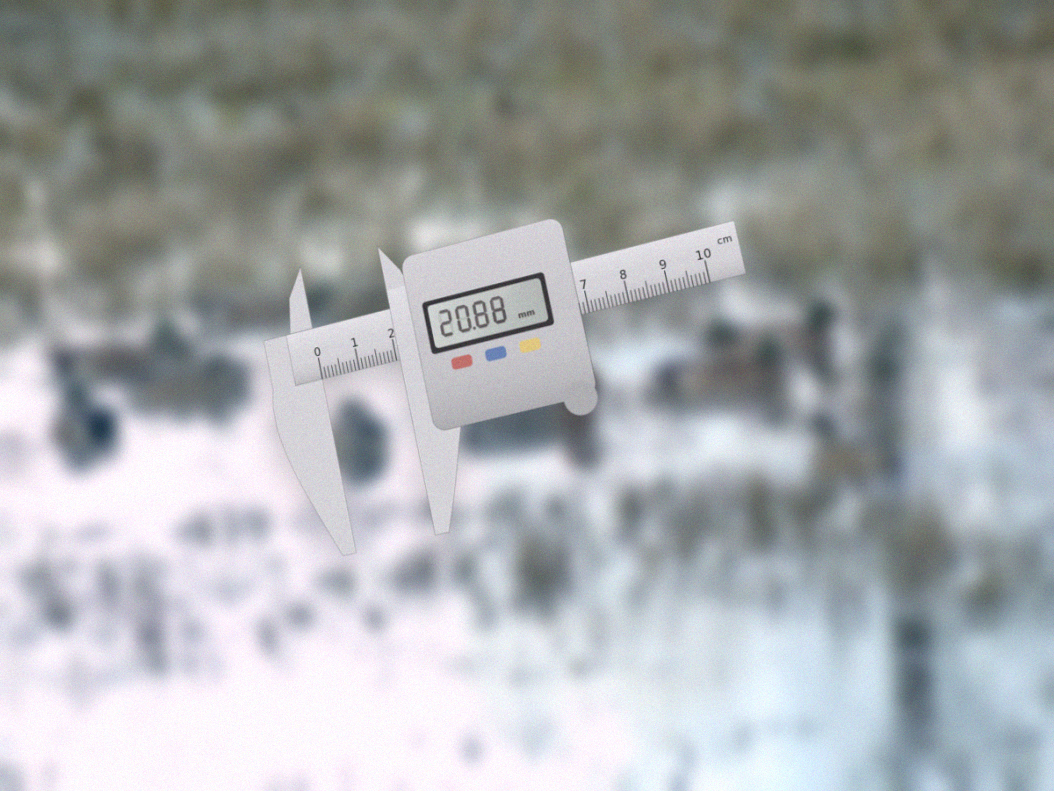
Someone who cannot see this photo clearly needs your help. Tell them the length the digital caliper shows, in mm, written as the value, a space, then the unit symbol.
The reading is 20.88 mm
